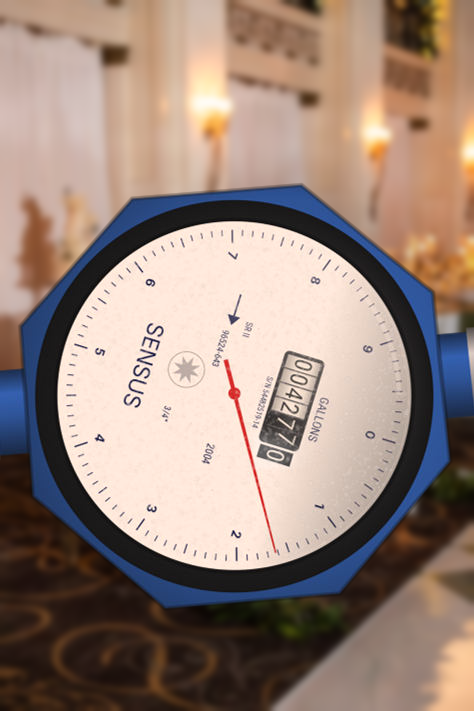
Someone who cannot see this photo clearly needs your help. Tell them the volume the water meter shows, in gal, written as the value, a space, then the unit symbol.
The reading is 42771.6 gal
